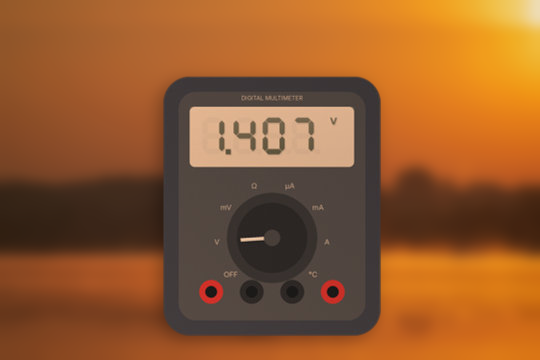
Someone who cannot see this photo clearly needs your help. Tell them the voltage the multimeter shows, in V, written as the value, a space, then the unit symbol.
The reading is 1.407 V
